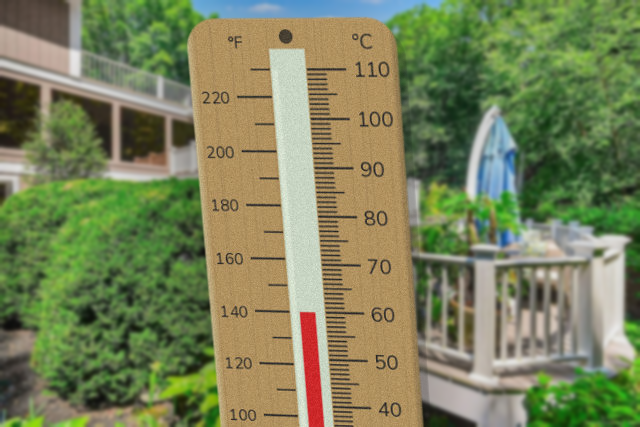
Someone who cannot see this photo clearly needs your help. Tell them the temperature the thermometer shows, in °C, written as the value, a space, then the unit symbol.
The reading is 60 °C
